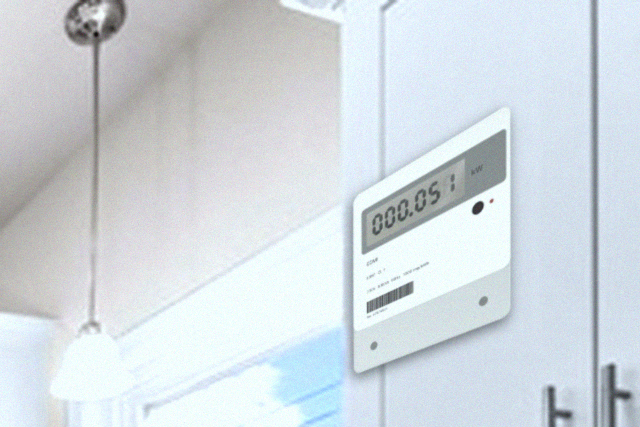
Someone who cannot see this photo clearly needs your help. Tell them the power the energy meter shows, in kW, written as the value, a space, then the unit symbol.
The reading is 0.051 kW
